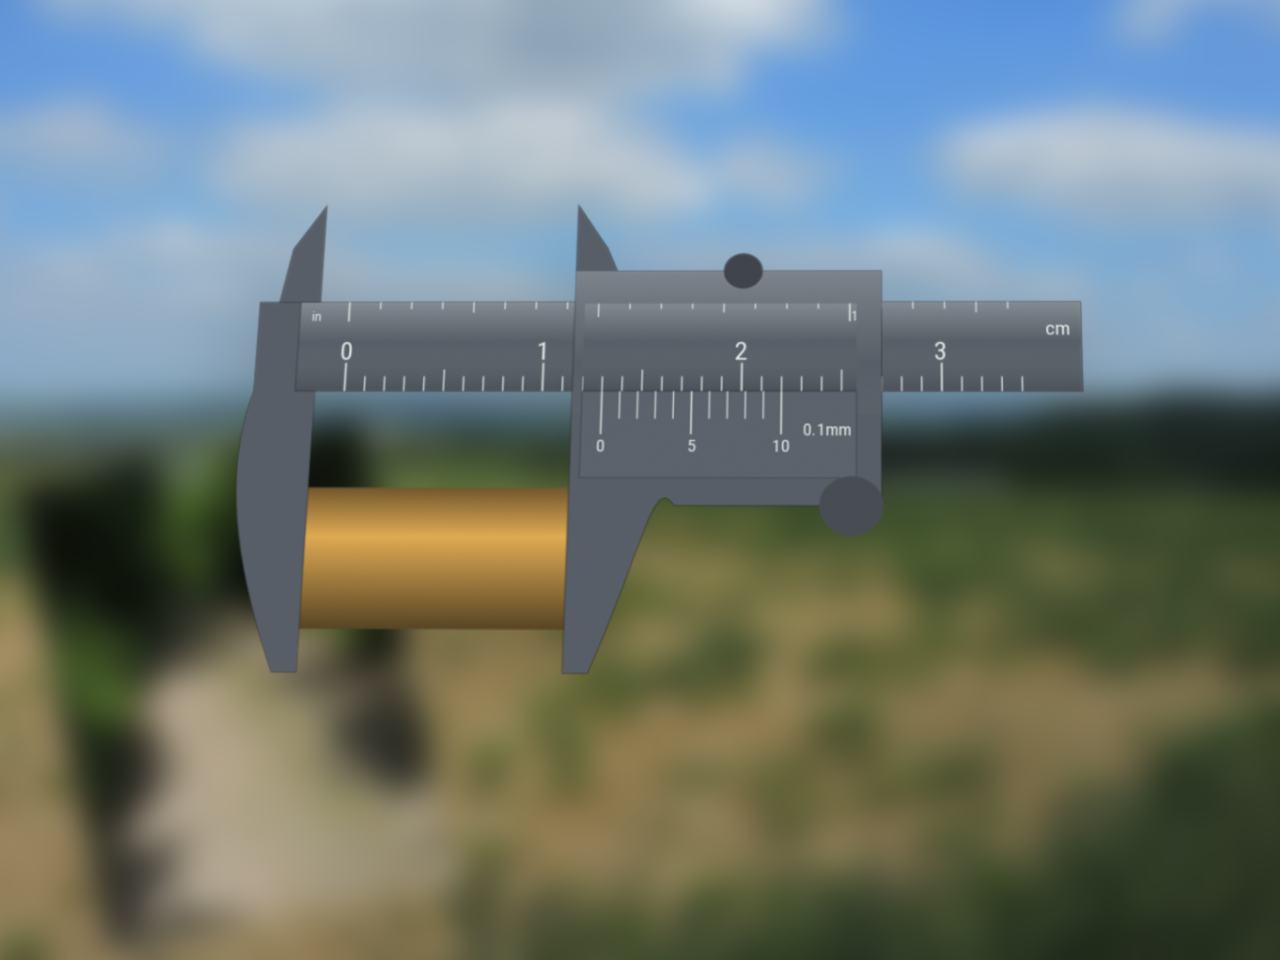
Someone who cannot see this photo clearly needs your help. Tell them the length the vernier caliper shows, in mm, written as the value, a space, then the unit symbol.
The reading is 13.0 mm
